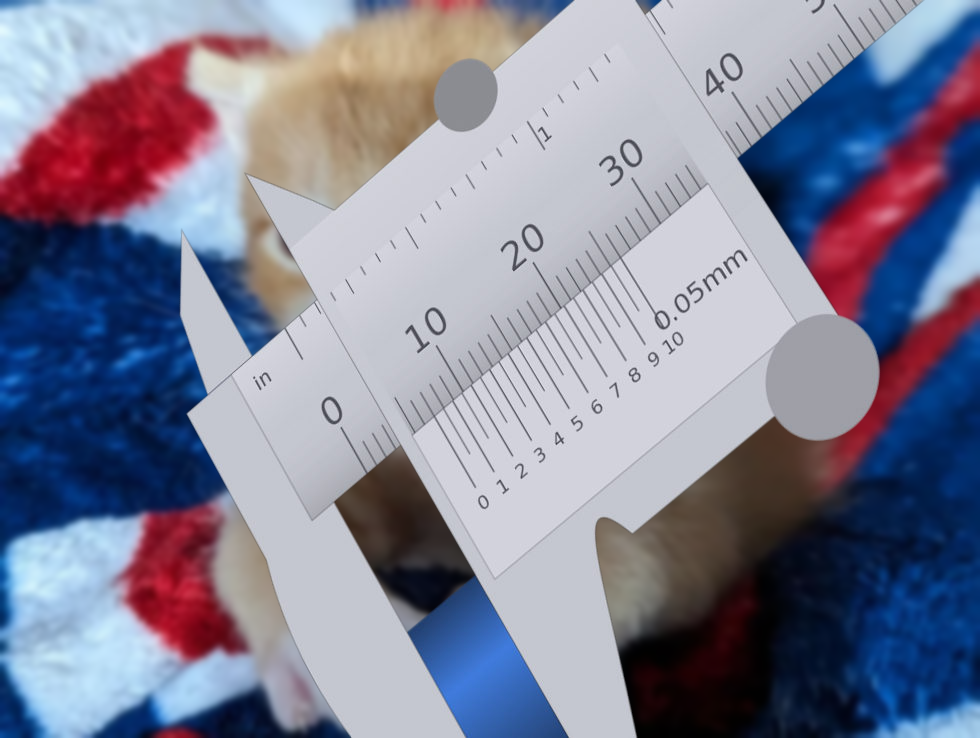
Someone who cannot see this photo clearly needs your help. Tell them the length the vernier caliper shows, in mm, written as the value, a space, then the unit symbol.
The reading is 7.0 mm
